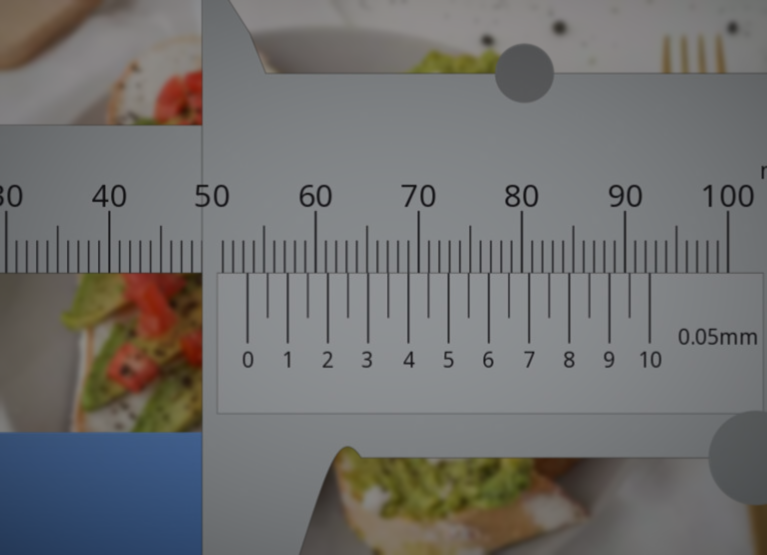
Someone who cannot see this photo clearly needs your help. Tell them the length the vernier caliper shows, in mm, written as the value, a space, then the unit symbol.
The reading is 53.4 mm
